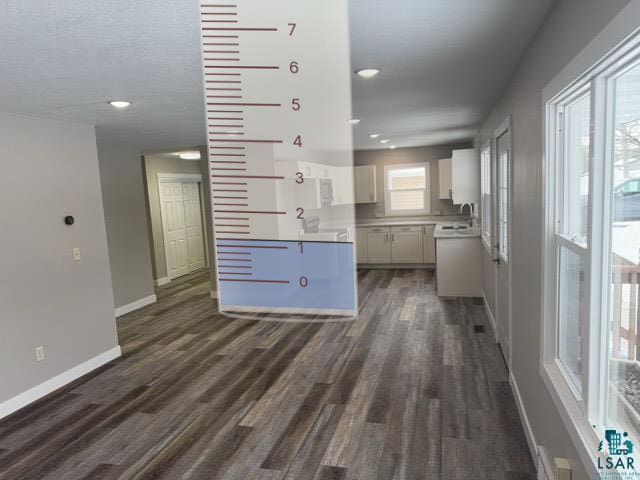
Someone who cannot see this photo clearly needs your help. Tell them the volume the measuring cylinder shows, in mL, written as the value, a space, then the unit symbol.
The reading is 1.2 mL
